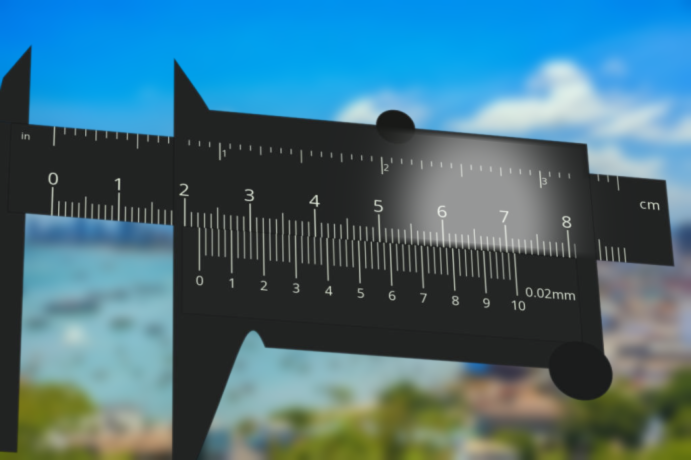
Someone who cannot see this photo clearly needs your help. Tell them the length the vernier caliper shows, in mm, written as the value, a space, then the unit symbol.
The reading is 22.2 mm
